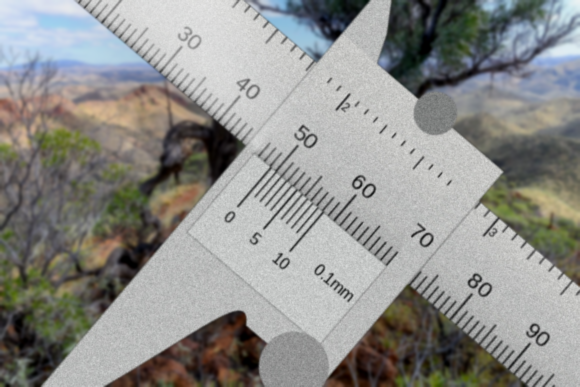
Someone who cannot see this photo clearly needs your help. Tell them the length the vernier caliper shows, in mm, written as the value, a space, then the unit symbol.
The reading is 49.2 mm
